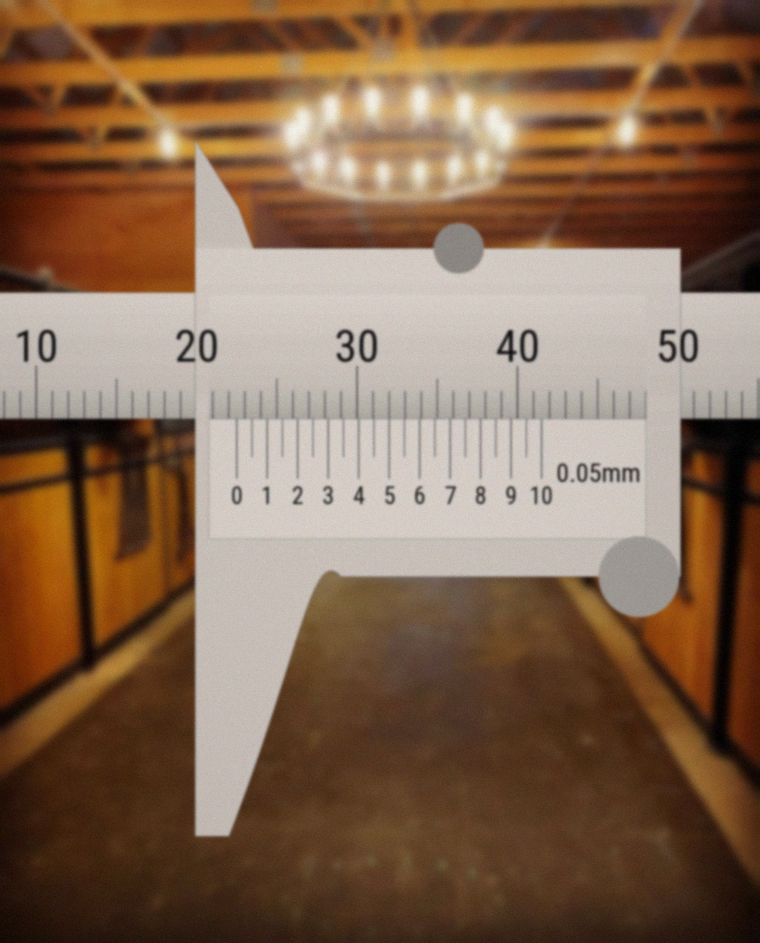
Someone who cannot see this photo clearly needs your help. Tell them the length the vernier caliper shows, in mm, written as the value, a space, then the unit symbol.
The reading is 22.5 mm
